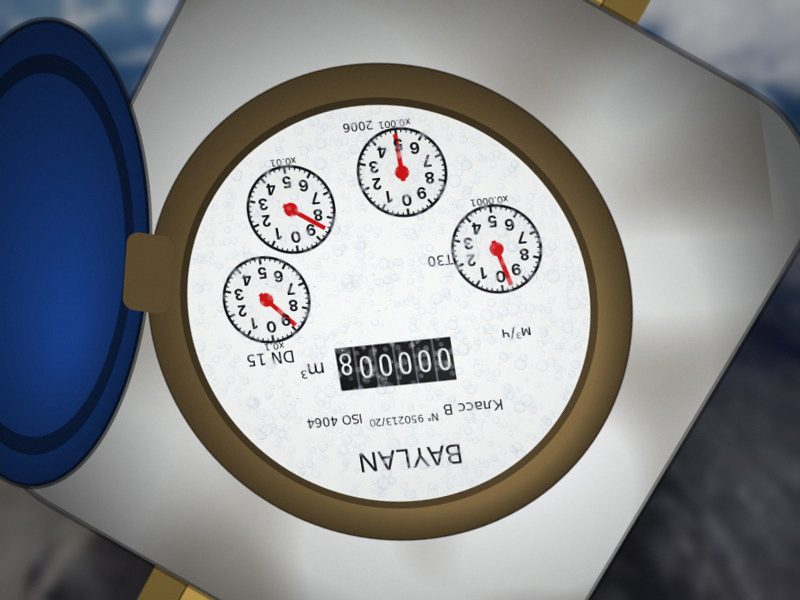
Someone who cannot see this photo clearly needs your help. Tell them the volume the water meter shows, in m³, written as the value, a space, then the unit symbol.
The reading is 7.8849 m³
